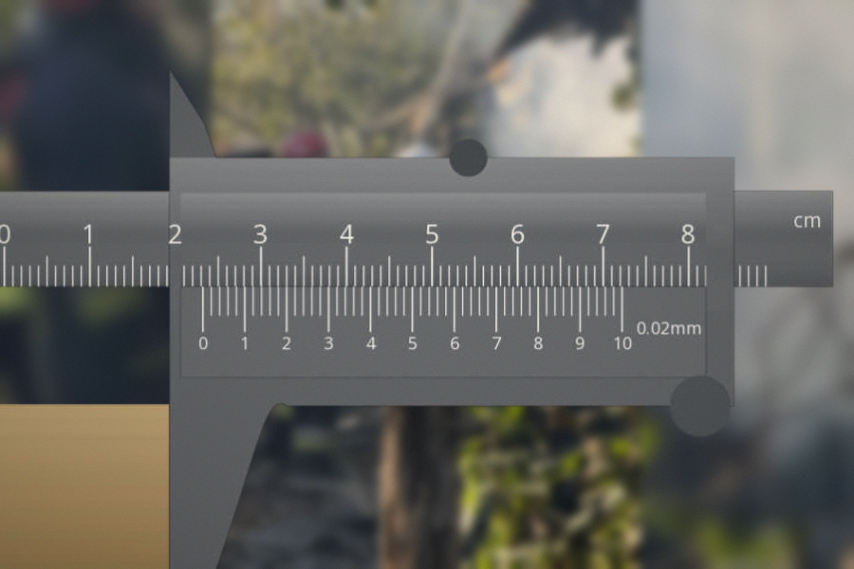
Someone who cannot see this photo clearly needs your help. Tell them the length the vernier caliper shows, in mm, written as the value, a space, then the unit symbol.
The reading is 23.2 mm
